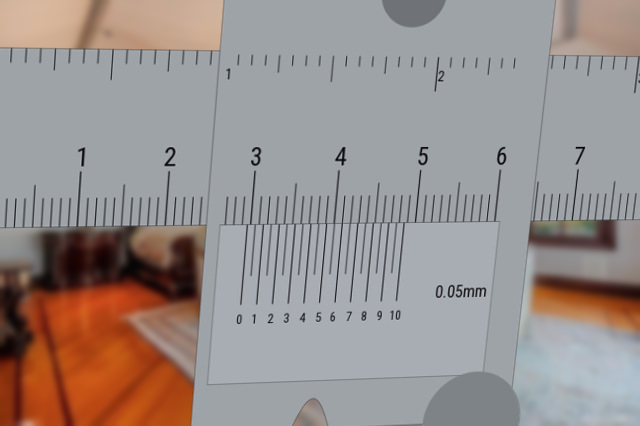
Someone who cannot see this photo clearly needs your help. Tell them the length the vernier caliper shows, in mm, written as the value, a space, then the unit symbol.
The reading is 29.6 mm
